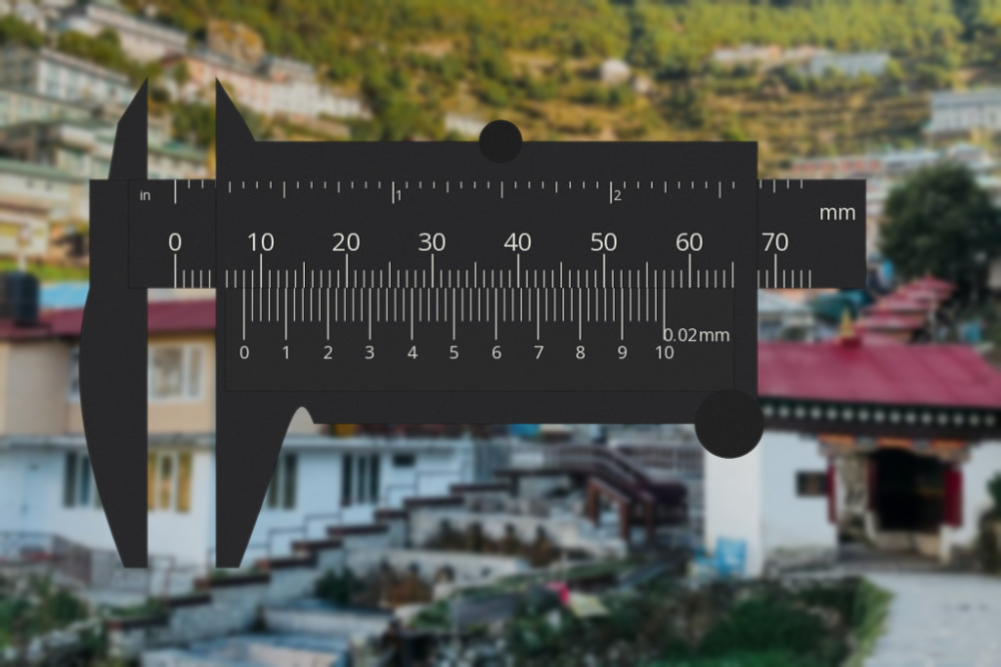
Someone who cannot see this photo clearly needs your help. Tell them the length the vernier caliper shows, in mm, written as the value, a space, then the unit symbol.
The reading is 8.0 mm
